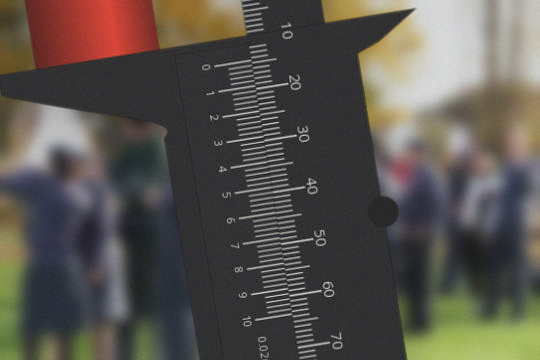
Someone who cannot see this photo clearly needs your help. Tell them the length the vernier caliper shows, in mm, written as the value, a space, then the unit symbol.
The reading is 14.5 mm
